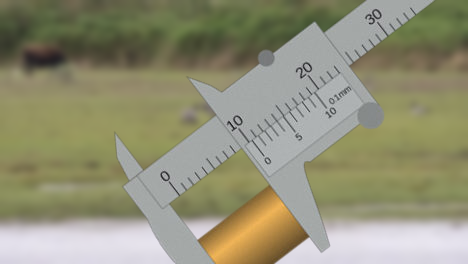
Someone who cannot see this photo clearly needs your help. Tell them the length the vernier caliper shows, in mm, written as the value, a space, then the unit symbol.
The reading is 10.4 mm
